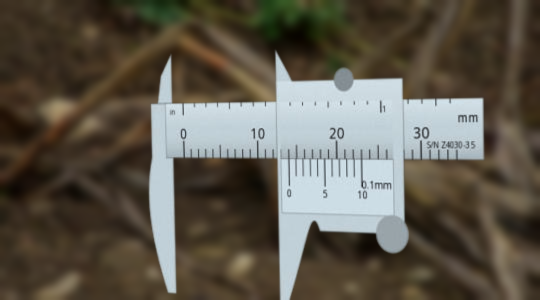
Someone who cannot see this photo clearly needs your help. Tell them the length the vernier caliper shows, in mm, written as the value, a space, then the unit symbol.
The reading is 14.0 mm
